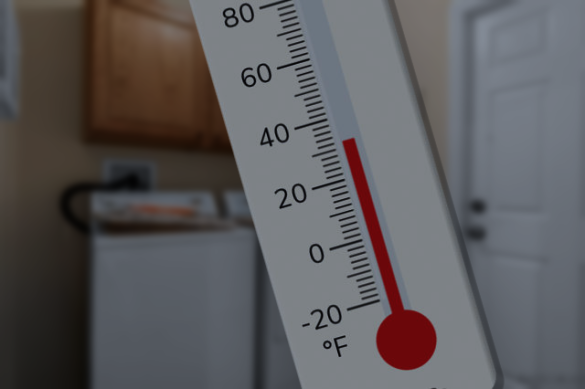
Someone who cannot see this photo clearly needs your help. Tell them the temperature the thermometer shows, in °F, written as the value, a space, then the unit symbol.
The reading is 32 °F
